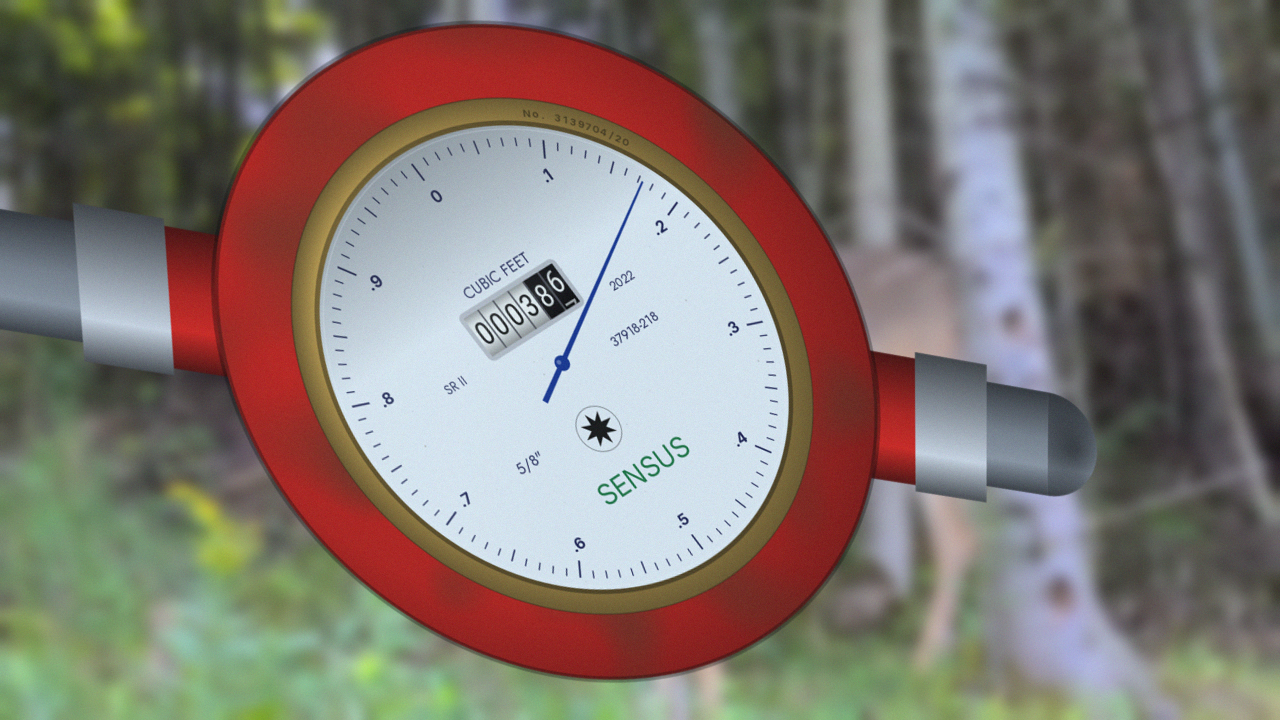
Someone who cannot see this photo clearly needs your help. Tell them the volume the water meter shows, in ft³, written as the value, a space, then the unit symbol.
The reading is 386.17 ft³
